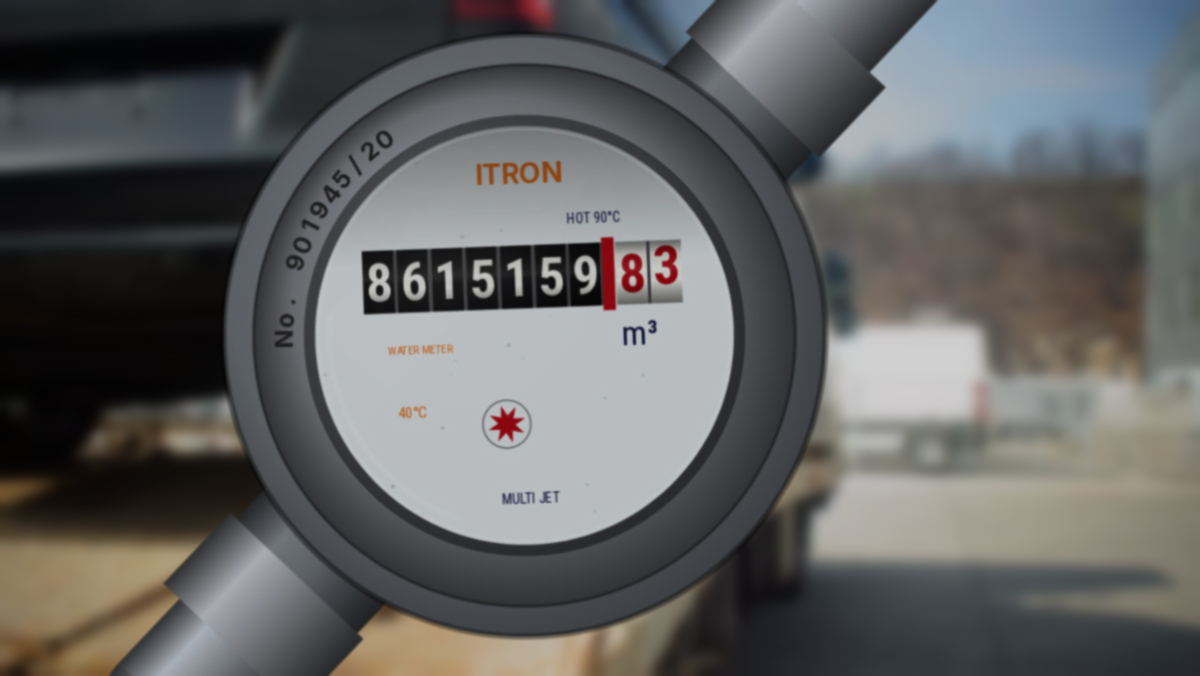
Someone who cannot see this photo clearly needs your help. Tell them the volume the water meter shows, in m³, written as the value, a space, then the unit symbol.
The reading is 8615159.83 m³
